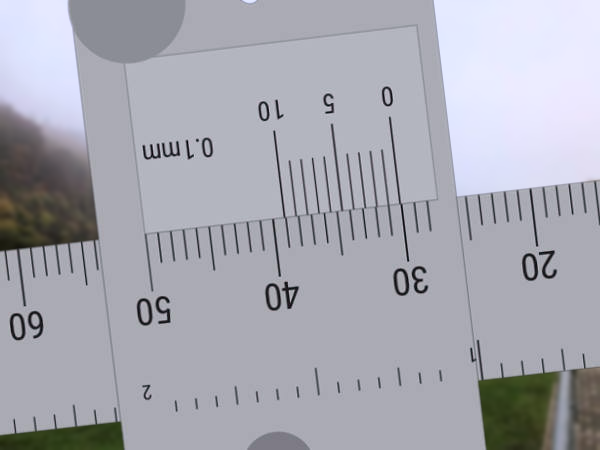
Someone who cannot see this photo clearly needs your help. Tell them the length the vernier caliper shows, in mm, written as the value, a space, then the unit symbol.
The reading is 30.1 mm
